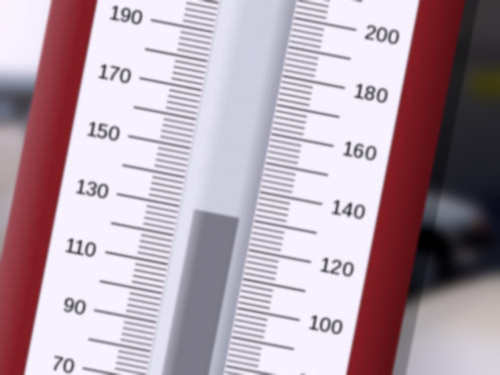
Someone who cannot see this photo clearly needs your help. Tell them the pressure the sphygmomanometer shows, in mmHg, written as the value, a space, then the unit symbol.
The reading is 130 mmHg
